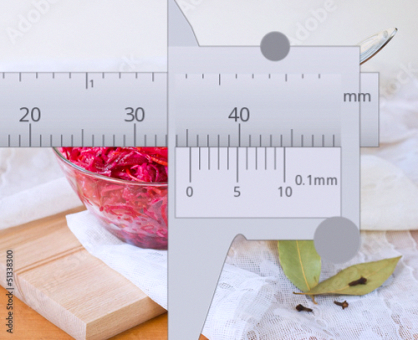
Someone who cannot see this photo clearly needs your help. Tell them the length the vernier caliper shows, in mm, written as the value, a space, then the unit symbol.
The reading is 35.3 mm
